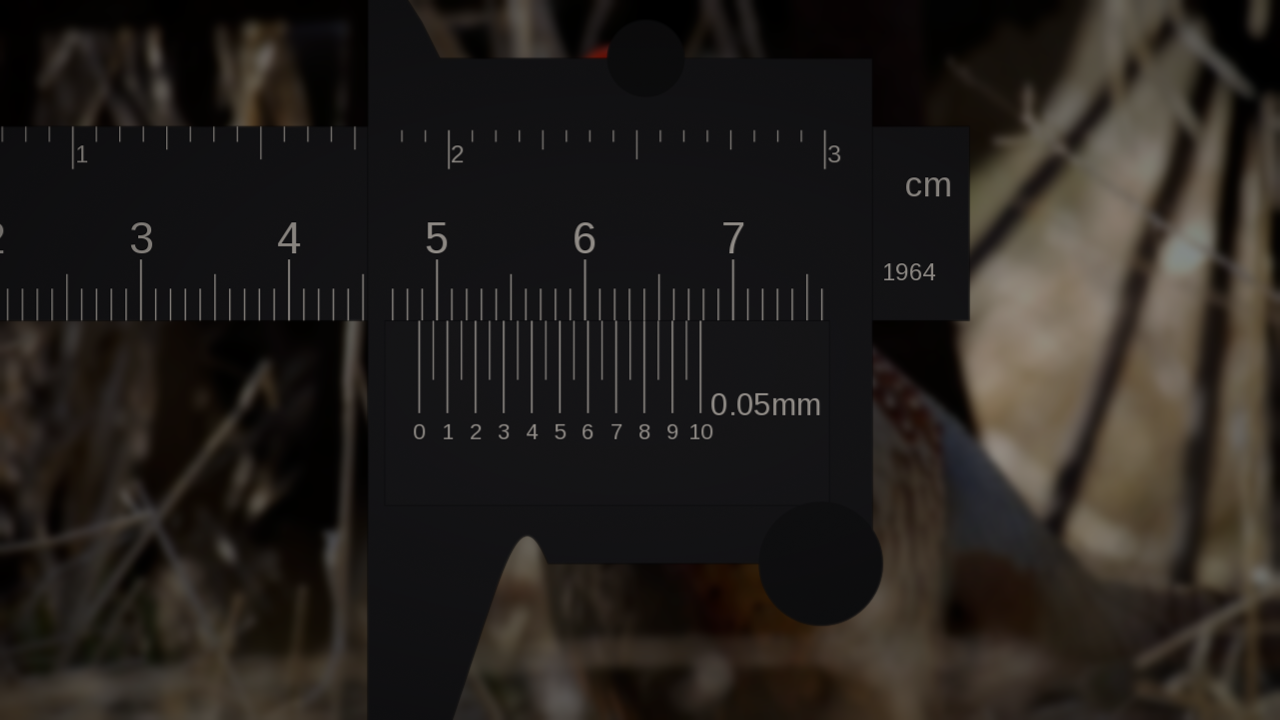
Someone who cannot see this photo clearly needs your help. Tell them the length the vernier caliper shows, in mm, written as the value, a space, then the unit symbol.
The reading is 48.8 mm
